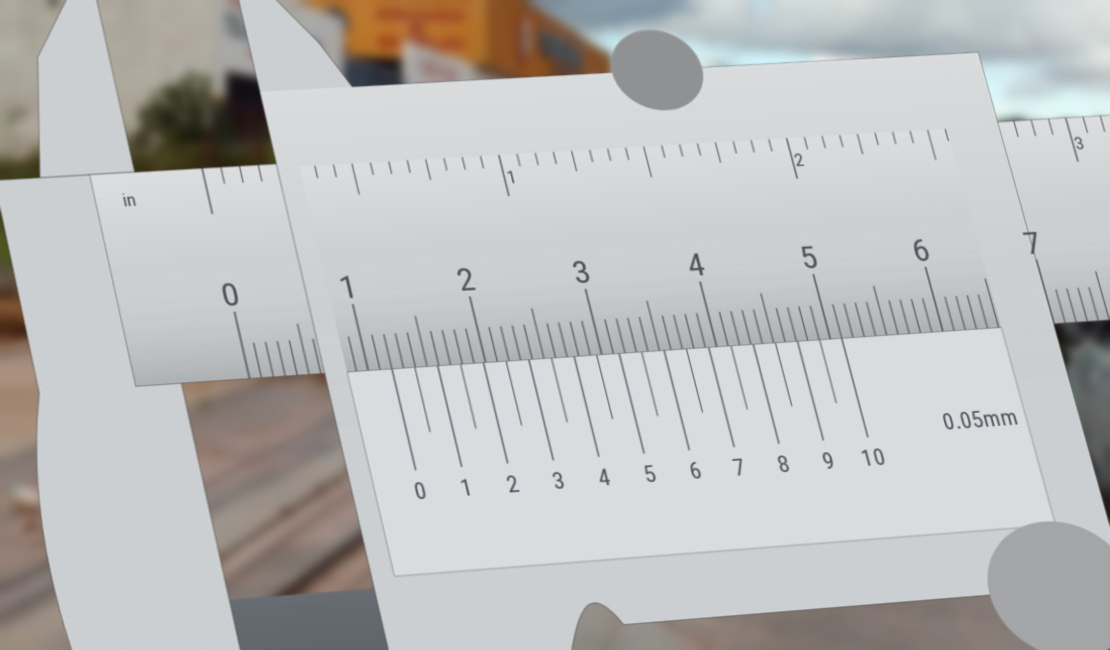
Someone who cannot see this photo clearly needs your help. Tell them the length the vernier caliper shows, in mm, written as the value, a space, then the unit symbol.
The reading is 12.0 mm
